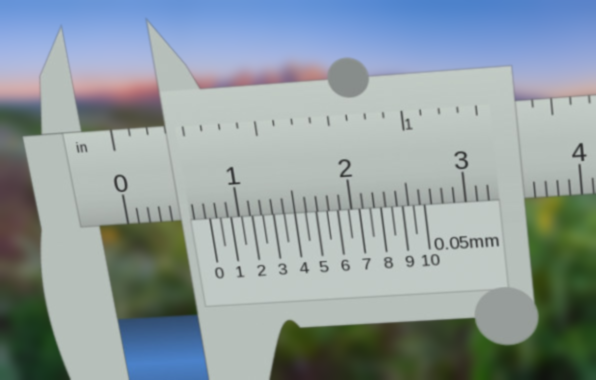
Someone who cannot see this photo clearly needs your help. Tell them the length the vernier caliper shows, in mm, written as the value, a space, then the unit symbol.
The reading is 7.4 mm
